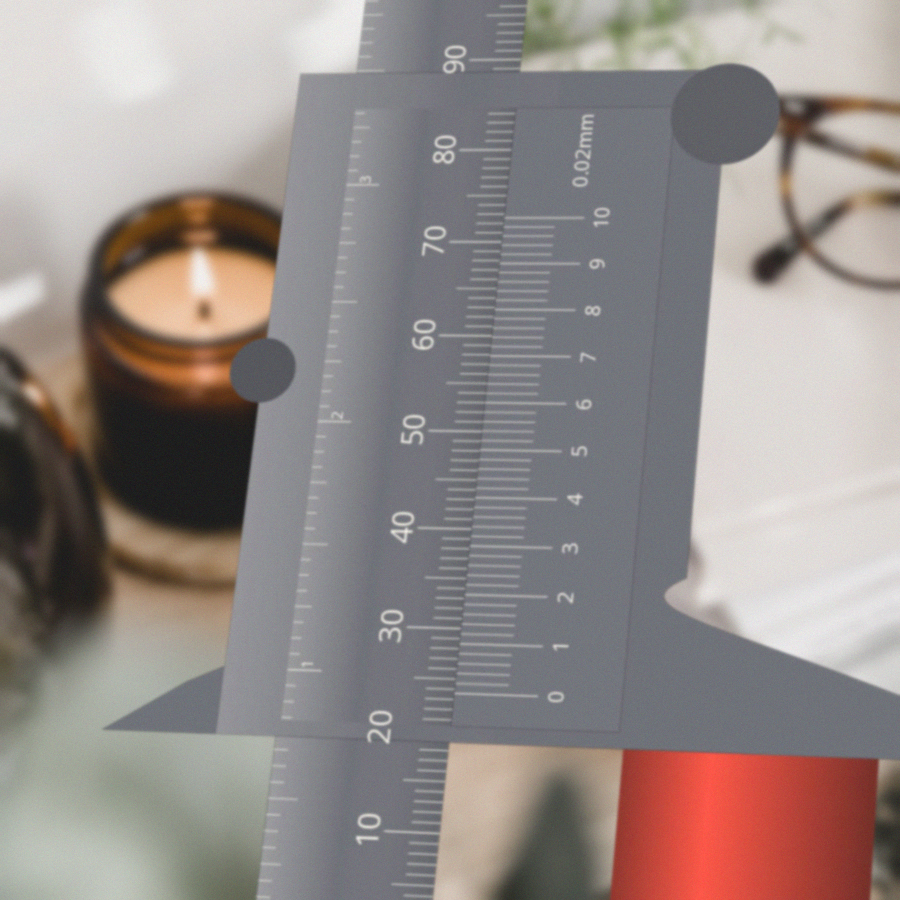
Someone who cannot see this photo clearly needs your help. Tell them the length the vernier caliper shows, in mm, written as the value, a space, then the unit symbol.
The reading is 23.6 mm
